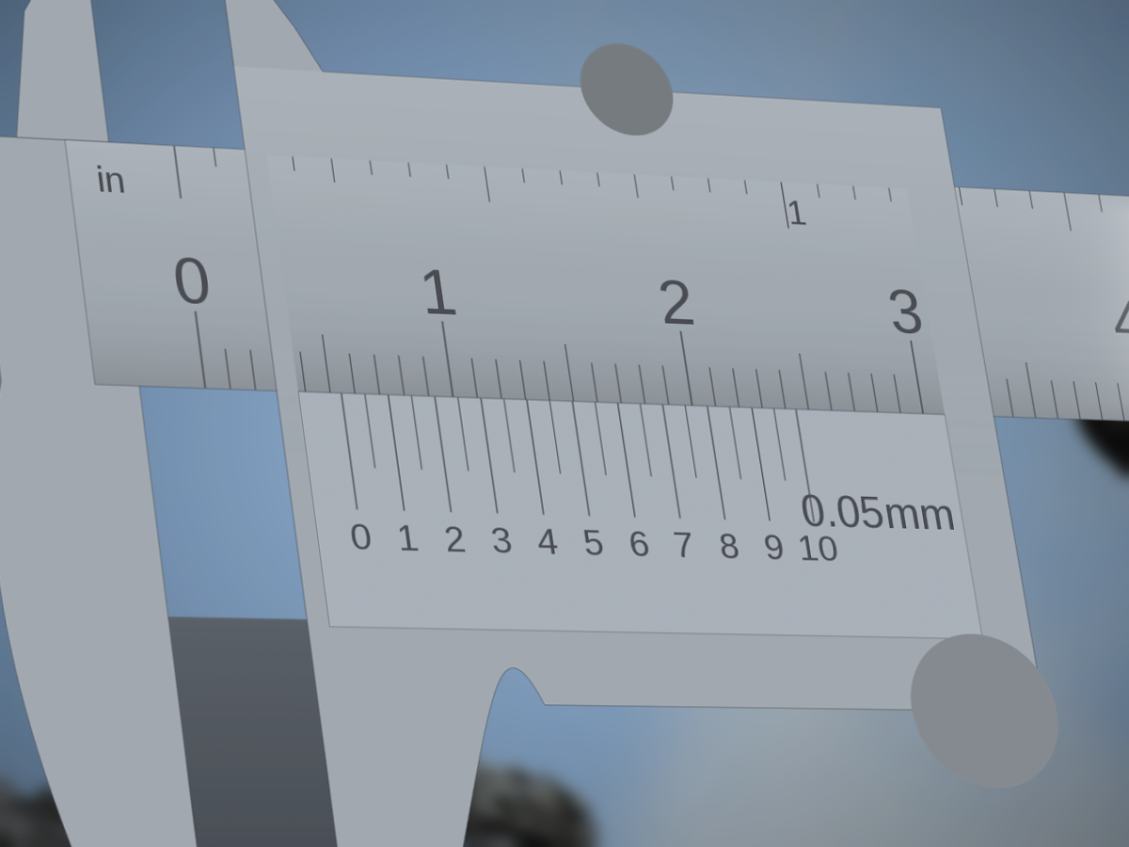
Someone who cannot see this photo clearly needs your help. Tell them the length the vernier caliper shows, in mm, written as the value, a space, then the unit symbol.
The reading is 5.45 mm
